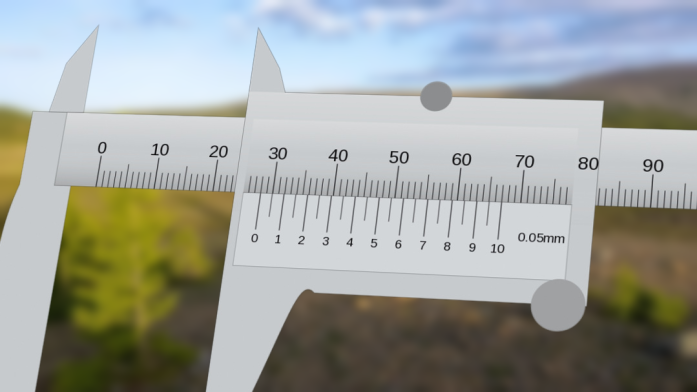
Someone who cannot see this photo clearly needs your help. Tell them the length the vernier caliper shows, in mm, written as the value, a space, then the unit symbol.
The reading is 28.0 mm
